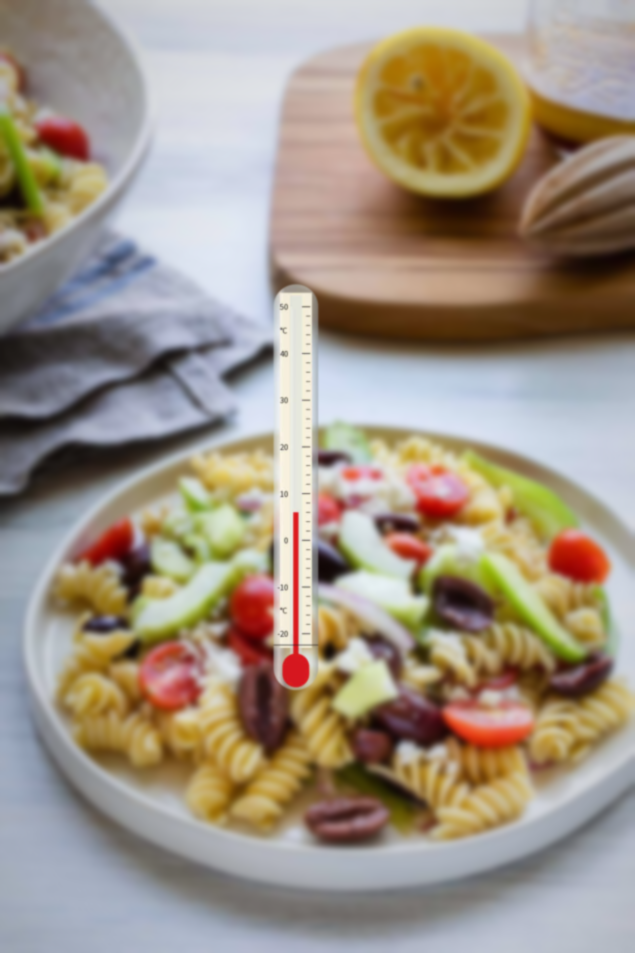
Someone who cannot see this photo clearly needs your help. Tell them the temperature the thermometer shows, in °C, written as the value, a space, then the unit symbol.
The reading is 6 °C
